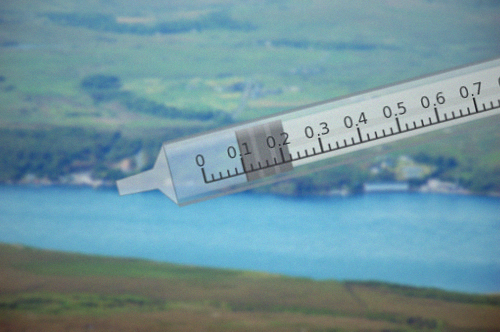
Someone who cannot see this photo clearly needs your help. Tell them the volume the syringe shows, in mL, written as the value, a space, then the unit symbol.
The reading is 0.1 mL
